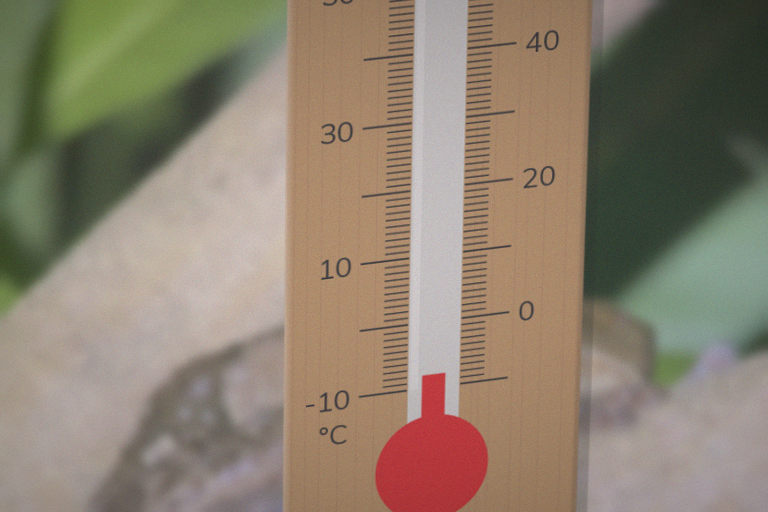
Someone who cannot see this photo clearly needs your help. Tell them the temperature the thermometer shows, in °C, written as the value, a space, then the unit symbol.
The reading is -8 °C
